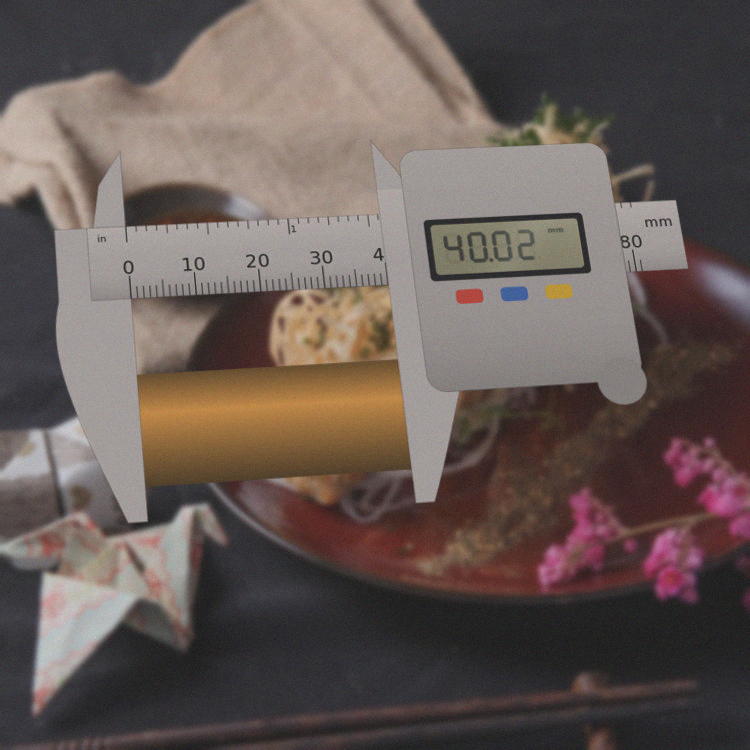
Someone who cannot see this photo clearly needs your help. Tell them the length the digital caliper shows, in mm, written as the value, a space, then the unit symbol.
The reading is 40.02 mm
